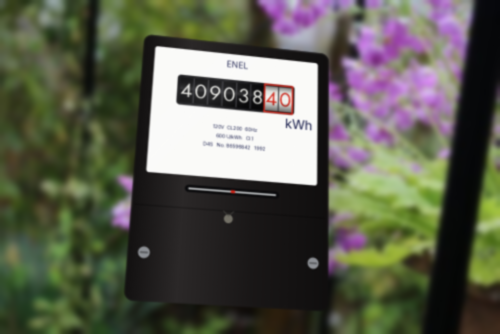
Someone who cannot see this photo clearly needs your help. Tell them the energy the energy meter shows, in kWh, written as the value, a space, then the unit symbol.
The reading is 409038.40 kWh
